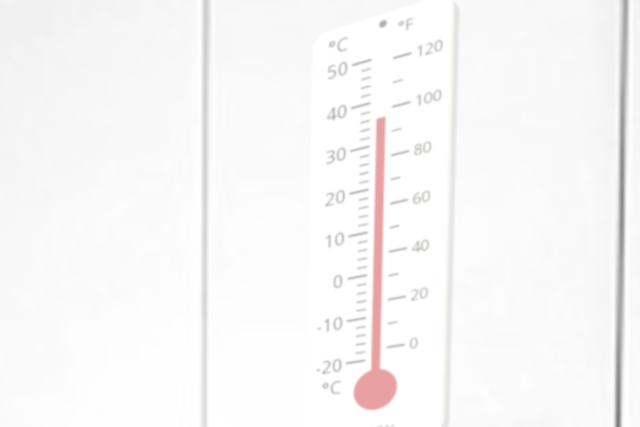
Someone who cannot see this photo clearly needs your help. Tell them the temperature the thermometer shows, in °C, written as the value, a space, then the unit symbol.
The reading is 36 °C
